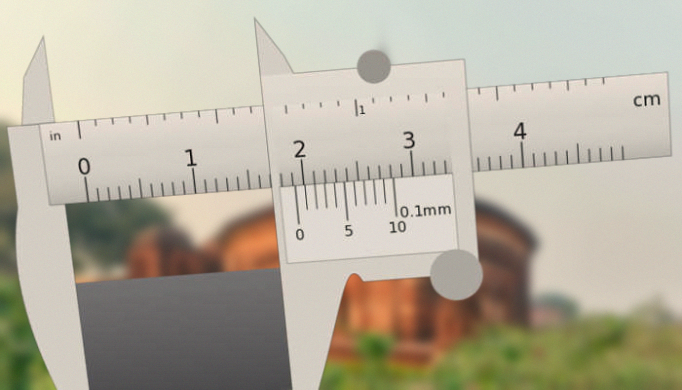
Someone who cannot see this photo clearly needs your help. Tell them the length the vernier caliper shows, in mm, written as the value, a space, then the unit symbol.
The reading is 19.2 mm
